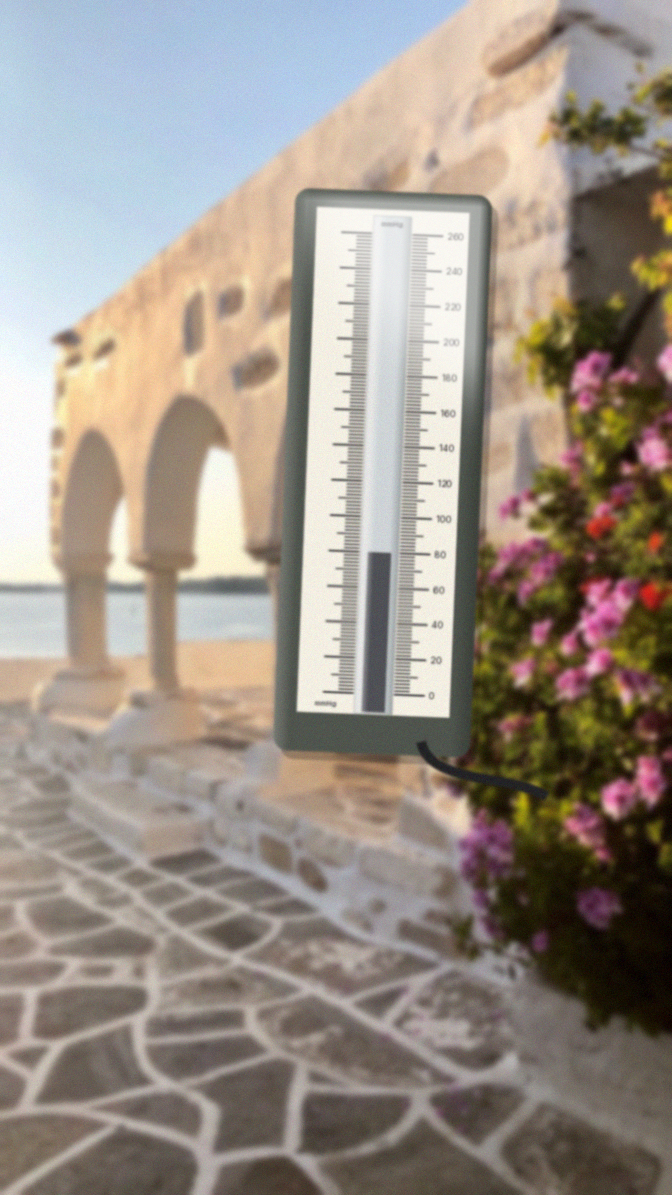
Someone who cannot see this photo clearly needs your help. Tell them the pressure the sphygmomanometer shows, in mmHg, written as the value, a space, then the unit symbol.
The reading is 80 mmHg
